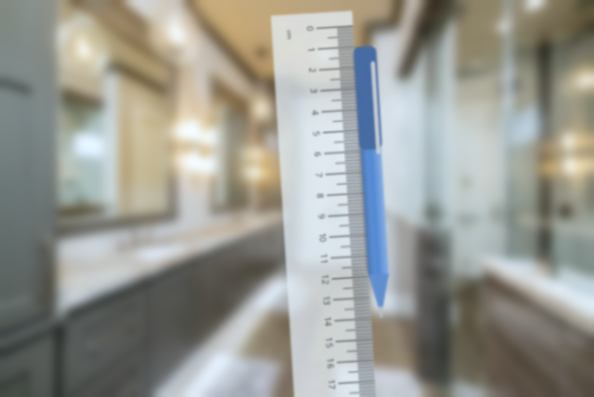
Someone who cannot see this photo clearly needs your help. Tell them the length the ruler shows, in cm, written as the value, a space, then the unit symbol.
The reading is 13 cm
